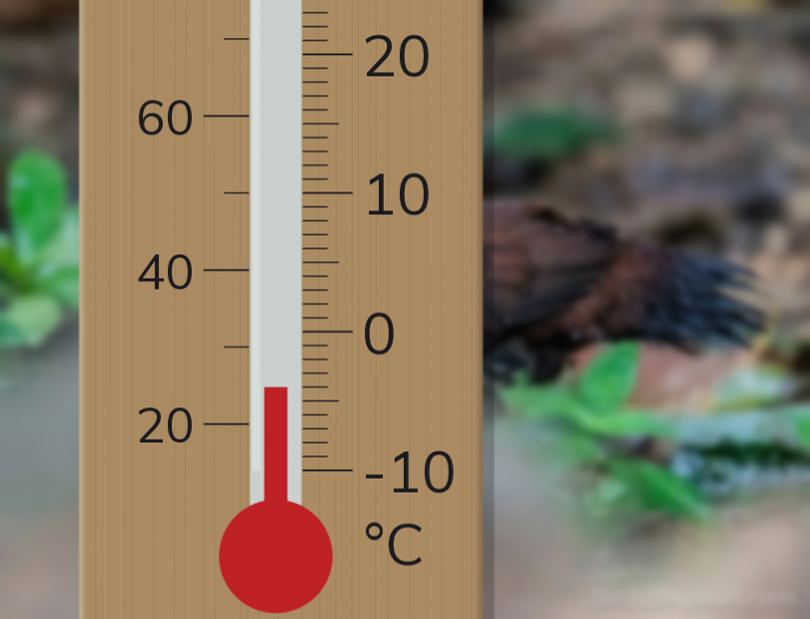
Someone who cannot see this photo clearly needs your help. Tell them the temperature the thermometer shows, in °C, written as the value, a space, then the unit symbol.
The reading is -4 °C
